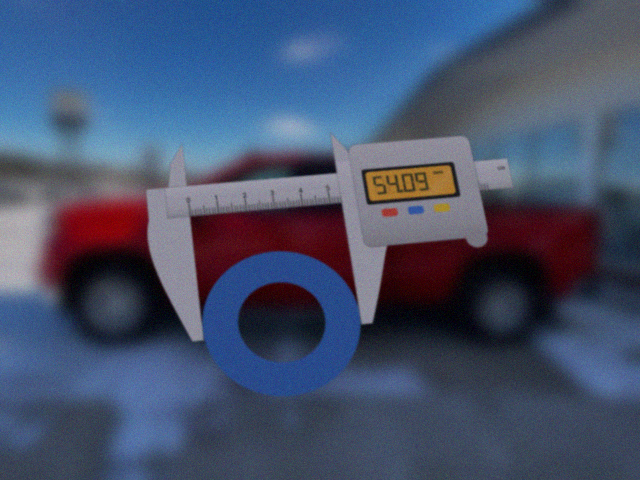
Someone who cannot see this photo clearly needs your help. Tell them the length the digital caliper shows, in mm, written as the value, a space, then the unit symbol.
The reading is 54.09 mm
